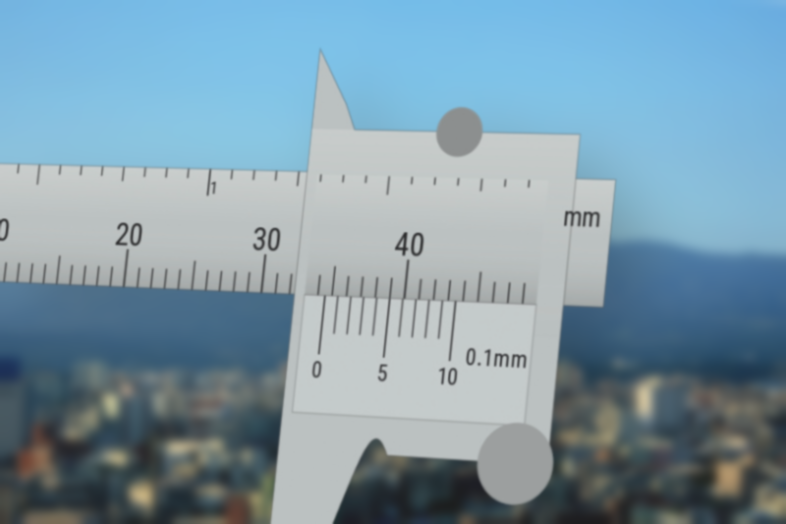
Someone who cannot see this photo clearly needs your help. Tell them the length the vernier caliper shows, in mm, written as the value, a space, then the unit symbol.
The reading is 34.5 mm
